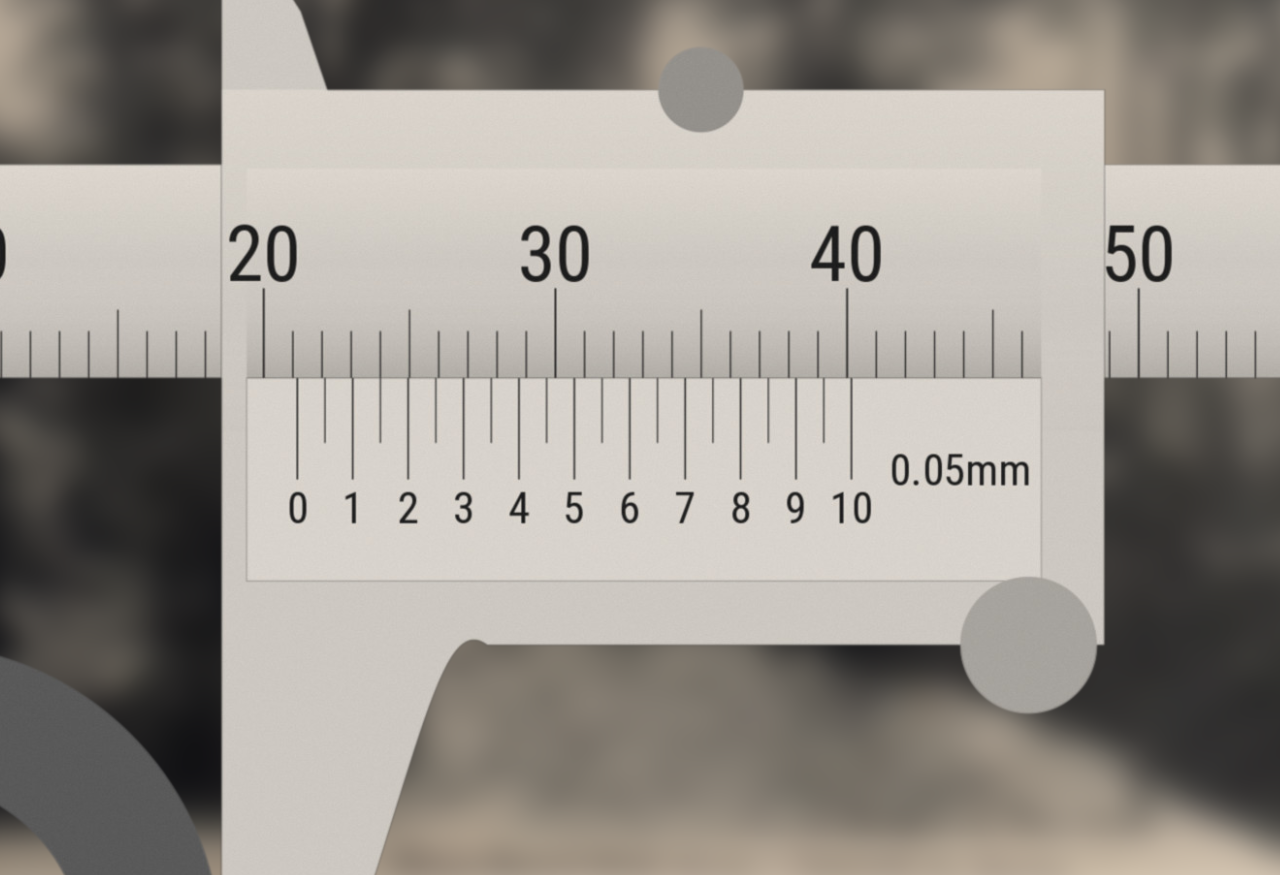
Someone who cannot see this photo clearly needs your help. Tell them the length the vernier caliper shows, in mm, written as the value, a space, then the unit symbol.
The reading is 21.15 mm
